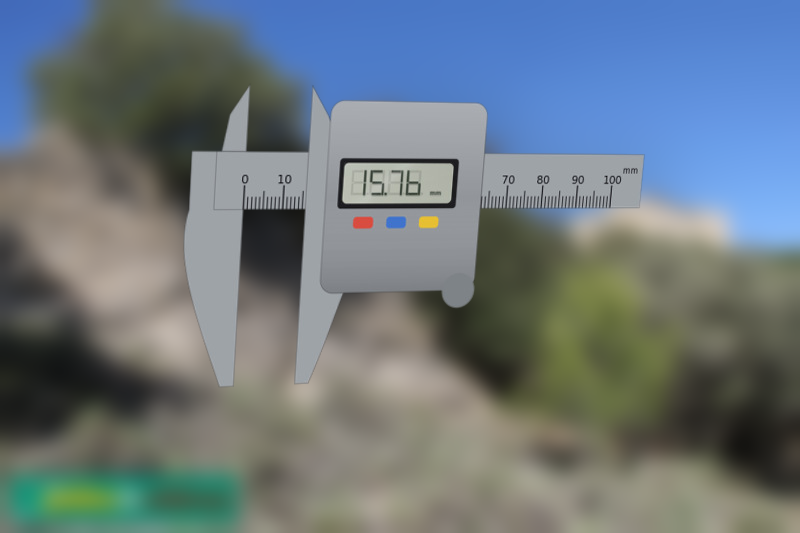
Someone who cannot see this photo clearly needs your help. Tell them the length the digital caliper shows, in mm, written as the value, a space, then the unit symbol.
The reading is 15.76 mm
